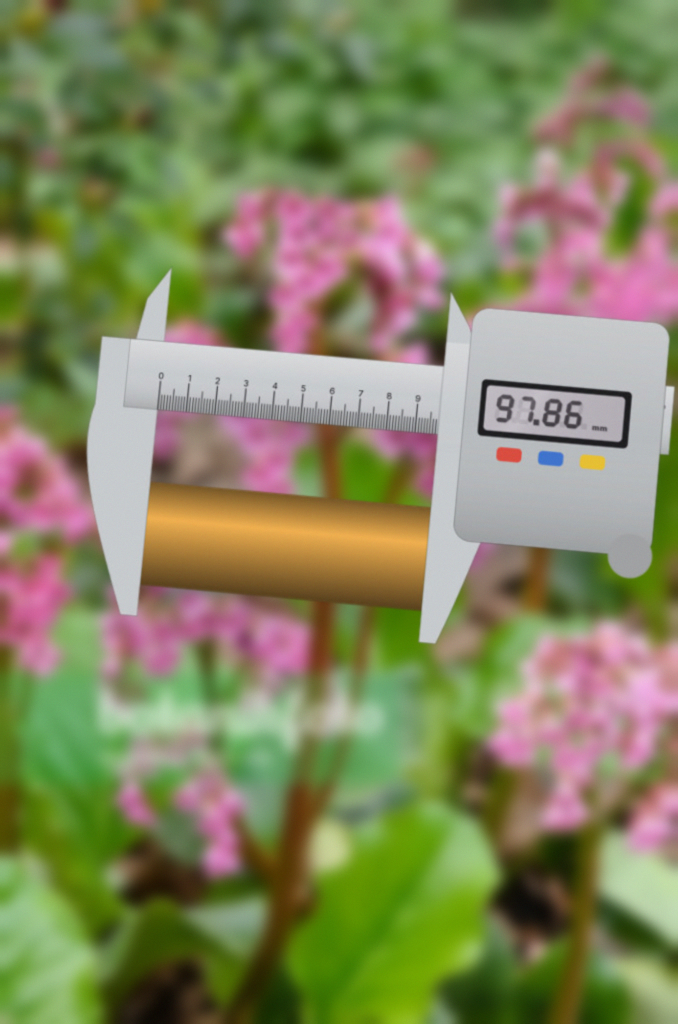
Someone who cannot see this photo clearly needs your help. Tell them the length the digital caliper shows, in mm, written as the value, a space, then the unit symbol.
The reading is 97.86 mm
